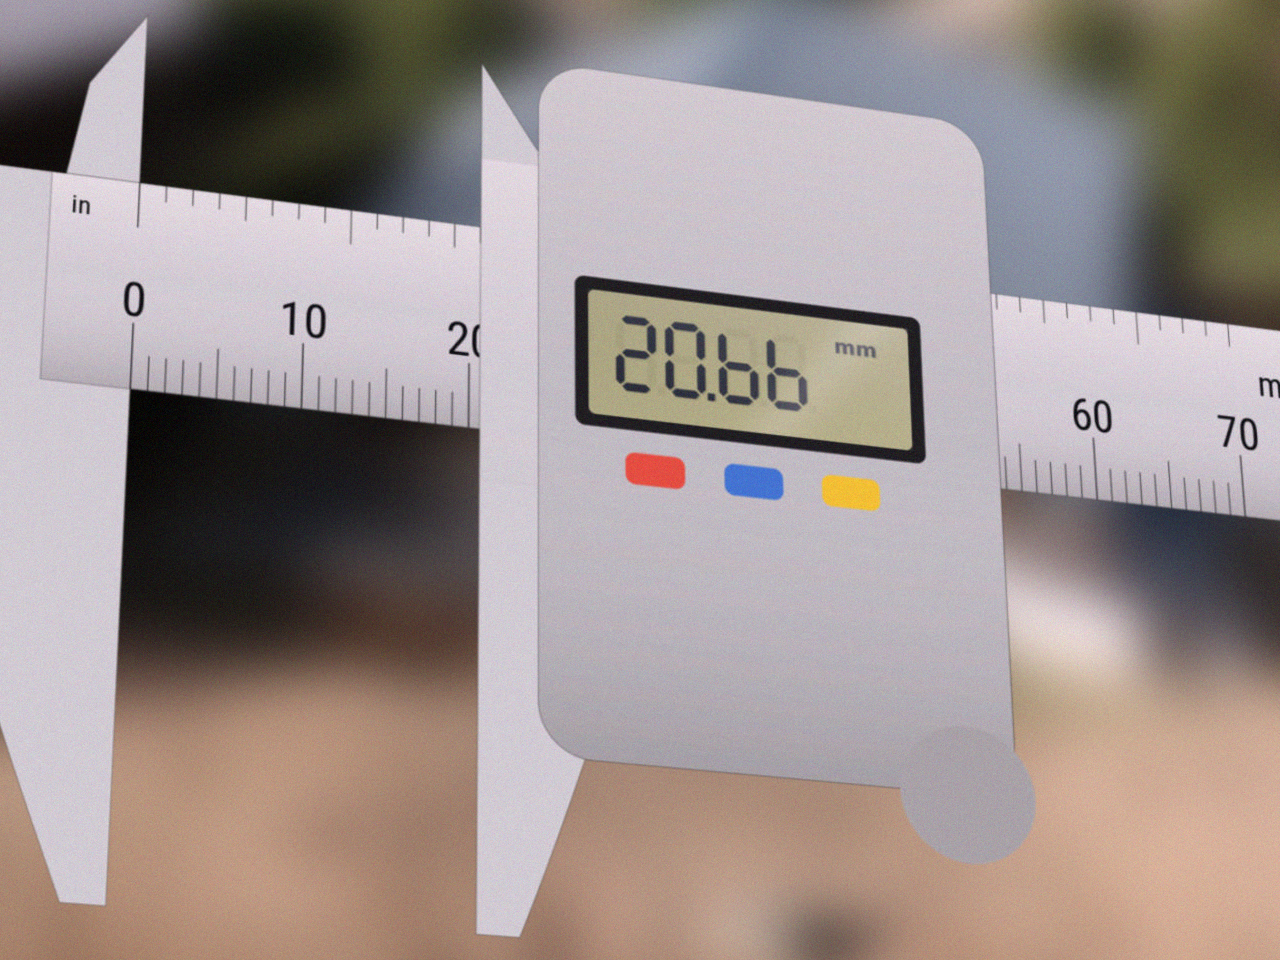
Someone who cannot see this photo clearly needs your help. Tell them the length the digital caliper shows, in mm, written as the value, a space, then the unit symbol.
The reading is 20.66 mm
